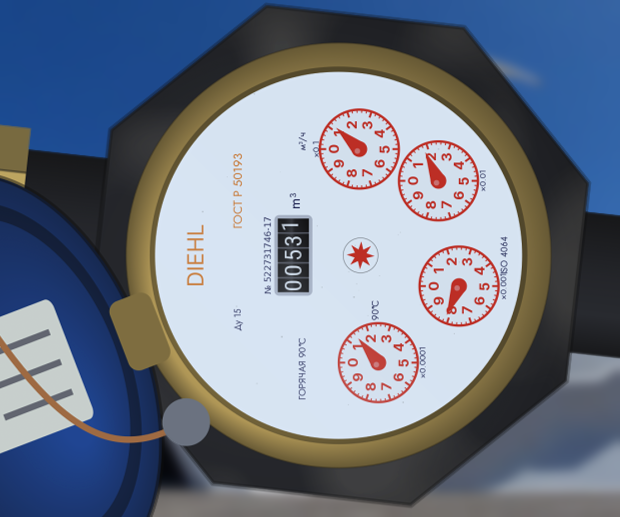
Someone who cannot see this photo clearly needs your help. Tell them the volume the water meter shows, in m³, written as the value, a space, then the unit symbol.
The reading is 531.1181 m³
